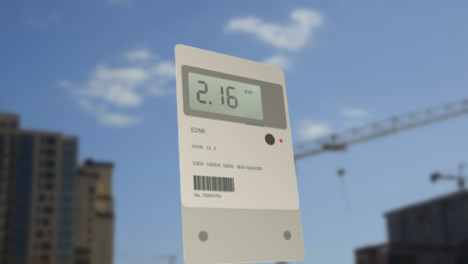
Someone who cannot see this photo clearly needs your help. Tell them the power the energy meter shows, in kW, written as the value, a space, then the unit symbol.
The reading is 2.16 kW
